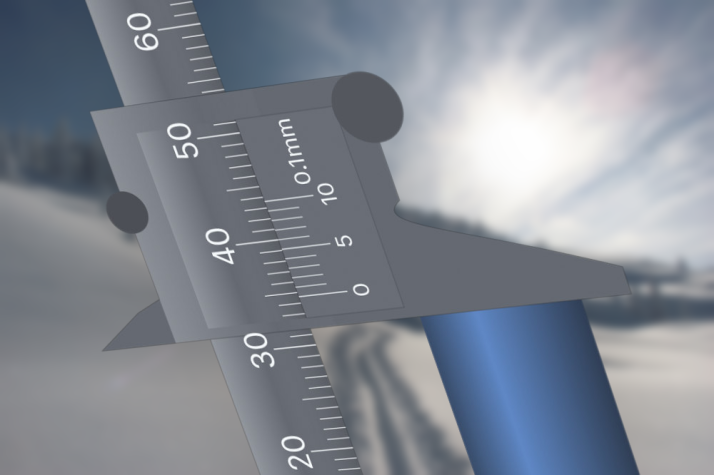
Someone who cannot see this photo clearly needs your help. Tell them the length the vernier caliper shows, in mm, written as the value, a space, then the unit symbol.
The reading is 34.6 mm
